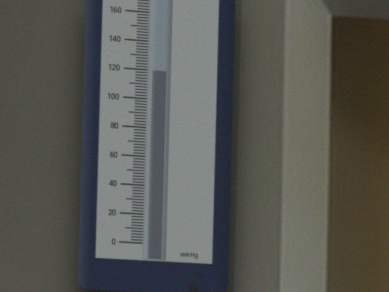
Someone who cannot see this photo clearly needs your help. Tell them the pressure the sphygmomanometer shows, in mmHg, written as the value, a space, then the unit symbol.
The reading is 120 mmHg
